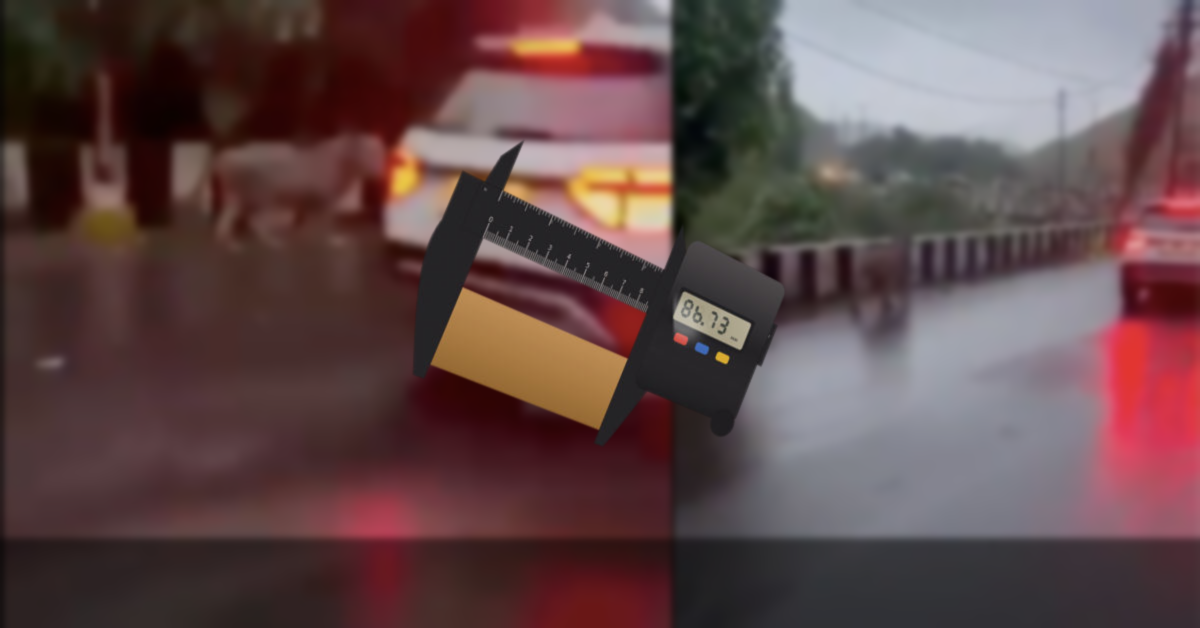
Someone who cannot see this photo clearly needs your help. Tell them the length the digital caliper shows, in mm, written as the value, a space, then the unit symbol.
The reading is 86.73 mm
